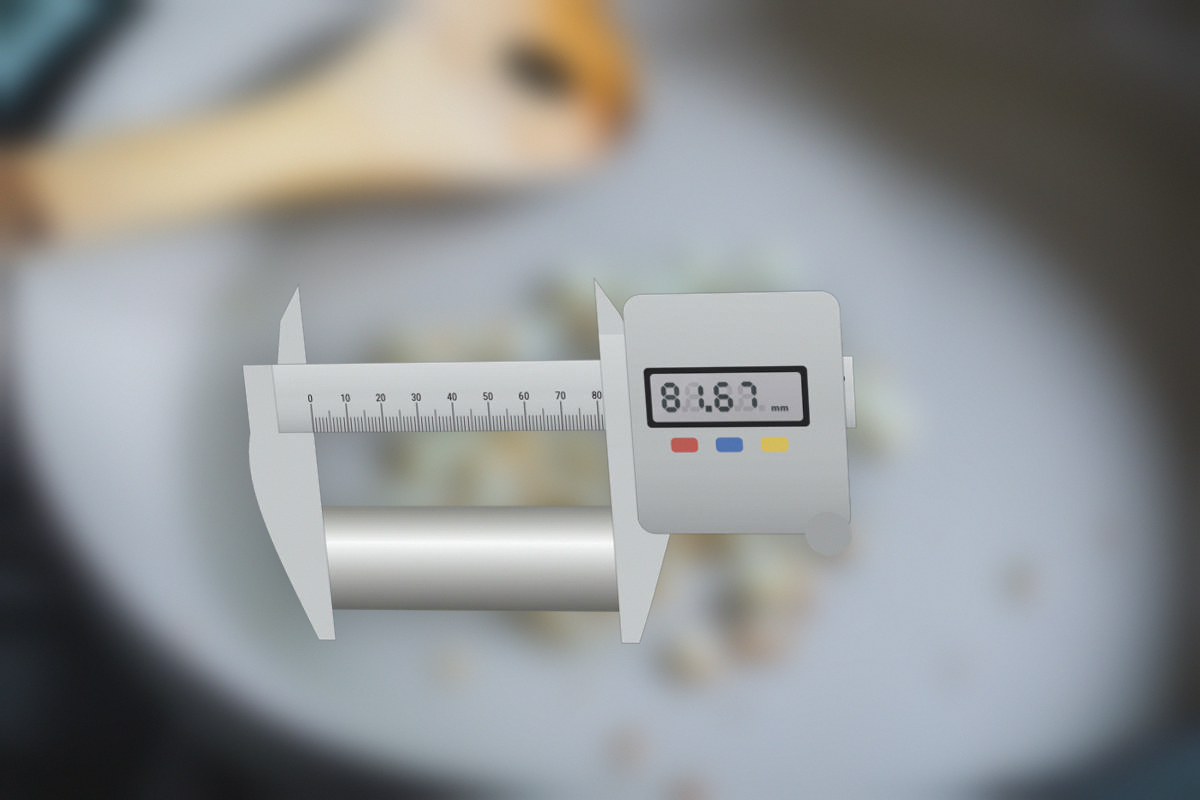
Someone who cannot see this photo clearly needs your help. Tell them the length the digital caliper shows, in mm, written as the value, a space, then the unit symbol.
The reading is 81.67 mm
